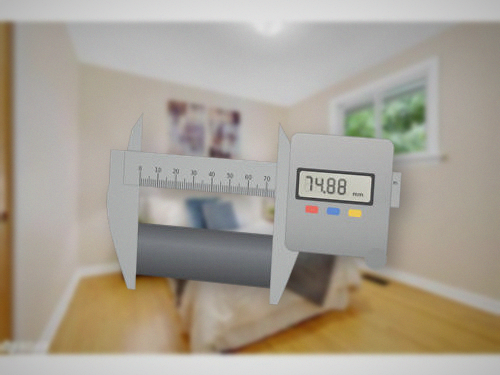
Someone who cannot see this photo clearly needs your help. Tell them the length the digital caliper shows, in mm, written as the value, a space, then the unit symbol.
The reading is 74.88 mm
